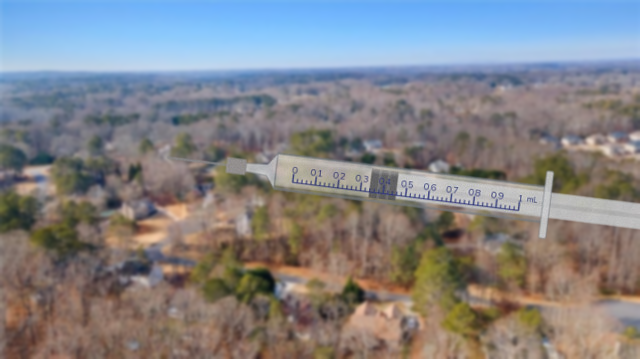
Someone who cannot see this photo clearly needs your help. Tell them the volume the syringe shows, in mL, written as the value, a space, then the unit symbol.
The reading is 0.34 mL
